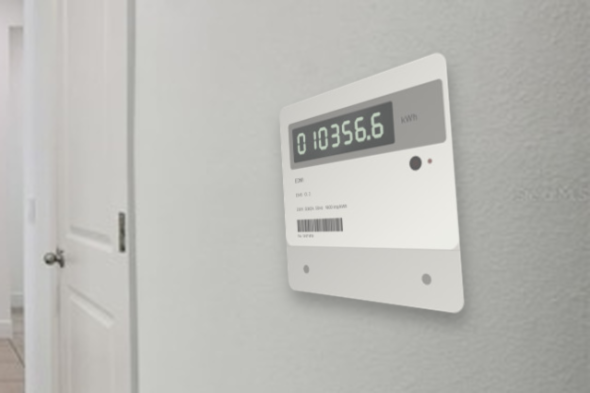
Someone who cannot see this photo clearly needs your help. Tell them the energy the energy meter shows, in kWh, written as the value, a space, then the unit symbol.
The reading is 10356.6 kWh
